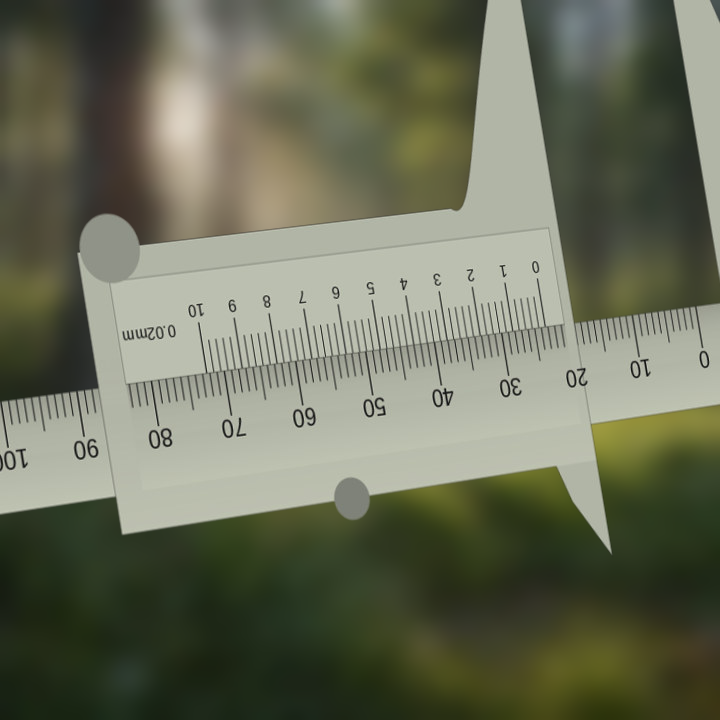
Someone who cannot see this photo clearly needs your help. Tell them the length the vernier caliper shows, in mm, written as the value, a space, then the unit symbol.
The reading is 23.4 mm
